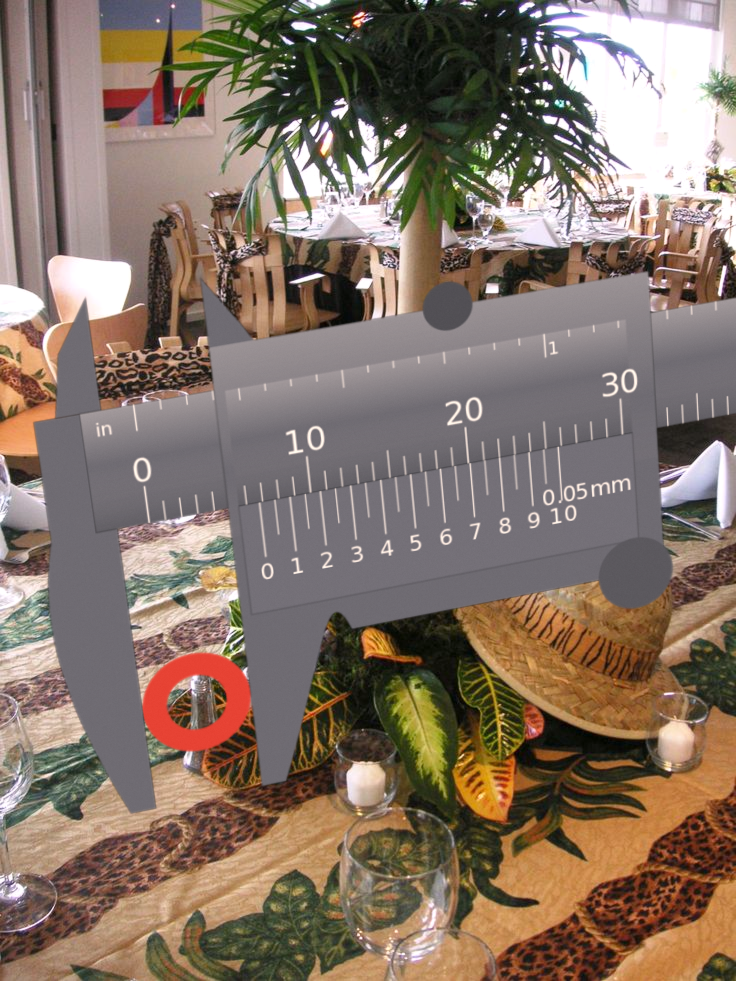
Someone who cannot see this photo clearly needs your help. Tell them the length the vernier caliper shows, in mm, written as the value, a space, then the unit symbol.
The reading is 6.8 mm
